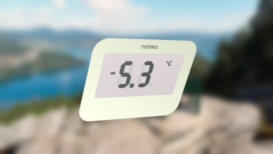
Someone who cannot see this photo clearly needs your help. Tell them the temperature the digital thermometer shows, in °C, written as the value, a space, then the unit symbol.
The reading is -5.3 °C
